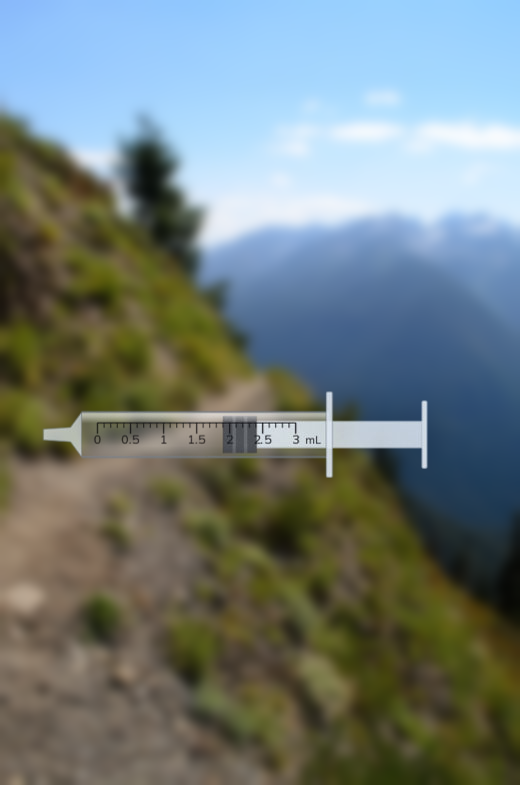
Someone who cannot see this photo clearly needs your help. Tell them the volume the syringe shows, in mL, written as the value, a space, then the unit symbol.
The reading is 1.9 mL
